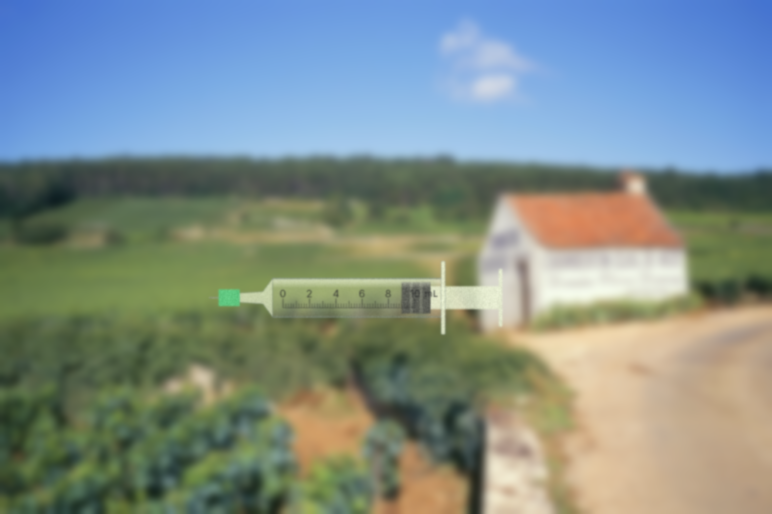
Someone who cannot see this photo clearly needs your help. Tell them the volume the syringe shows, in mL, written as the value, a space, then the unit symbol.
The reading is 9 mL
